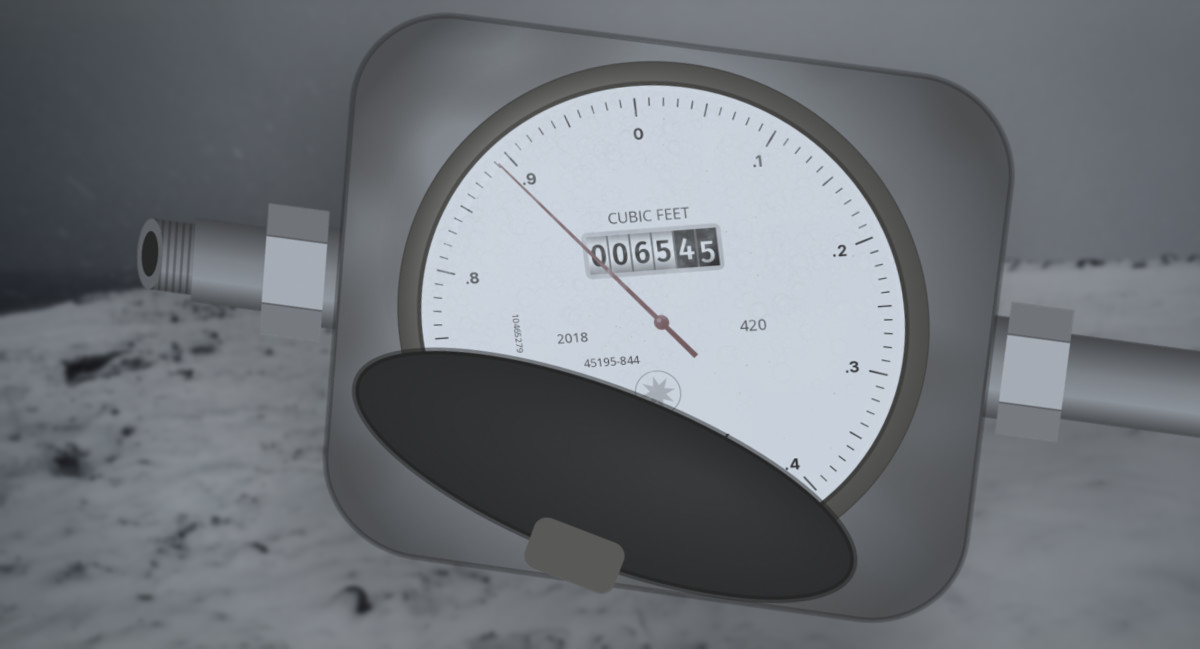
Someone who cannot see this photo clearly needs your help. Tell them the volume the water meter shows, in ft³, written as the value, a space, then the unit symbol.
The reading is 6544.89 ft³
